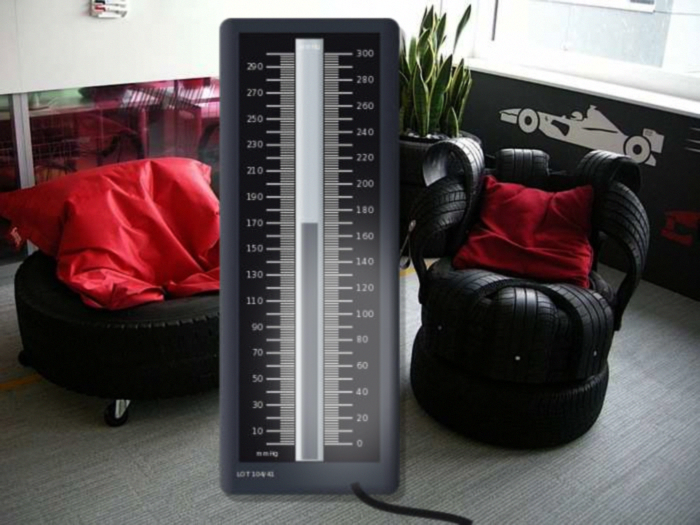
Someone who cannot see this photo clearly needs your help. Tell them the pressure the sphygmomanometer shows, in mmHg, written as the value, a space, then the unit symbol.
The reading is 170 mmHg
